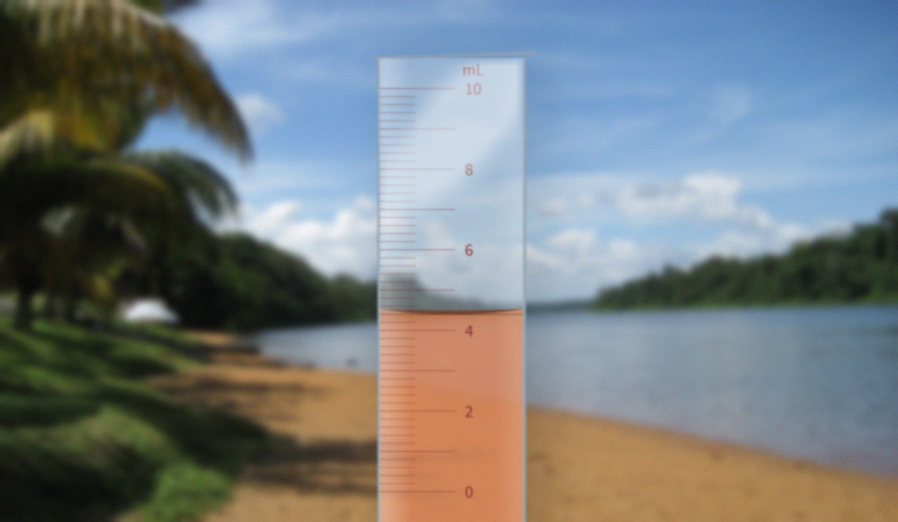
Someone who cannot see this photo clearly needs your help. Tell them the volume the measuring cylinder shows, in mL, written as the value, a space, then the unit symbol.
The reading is 4.4 mL
